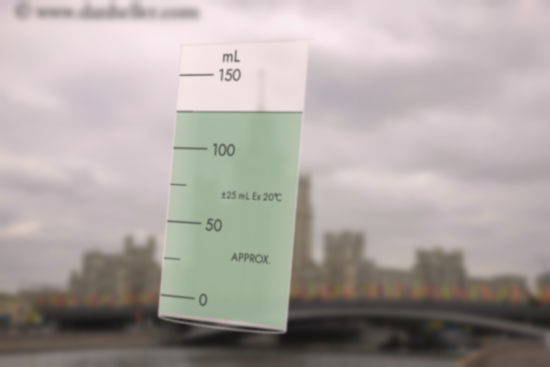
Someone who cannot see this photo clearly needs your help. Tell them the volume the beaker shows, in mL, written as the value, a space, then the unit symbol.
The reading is 125 mL
